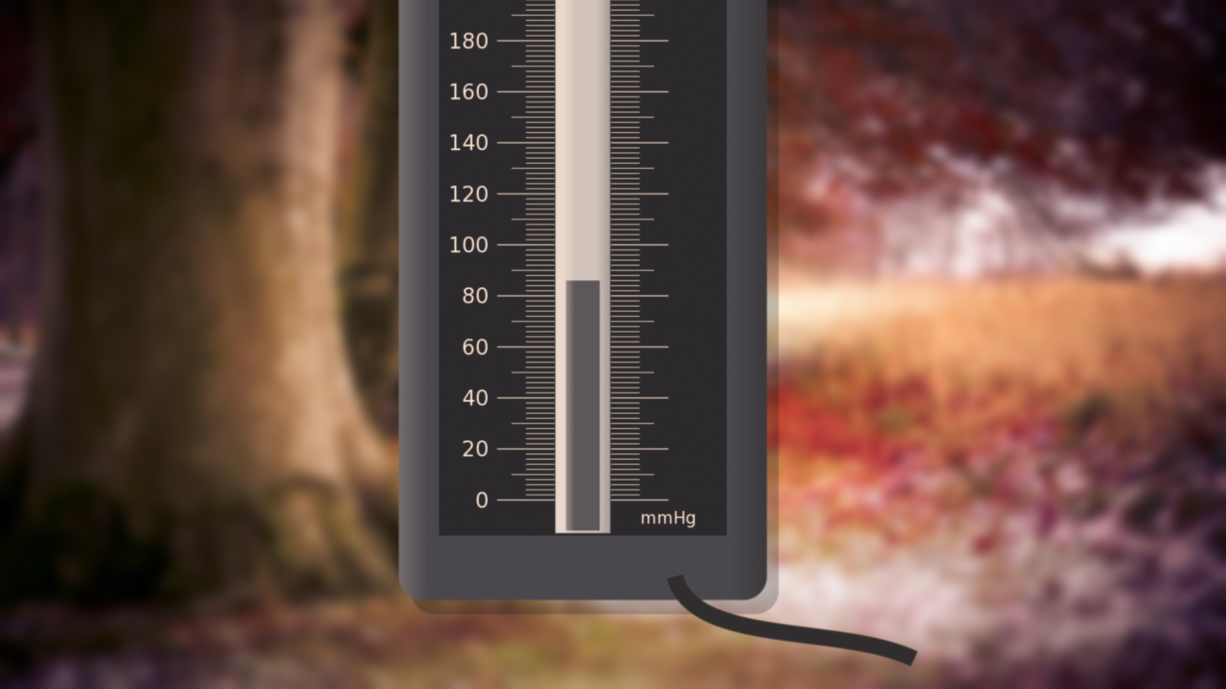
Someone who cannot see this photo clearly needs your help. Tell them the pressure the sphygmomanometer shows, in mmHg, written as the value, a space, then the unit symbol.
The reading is 86 mmHg
